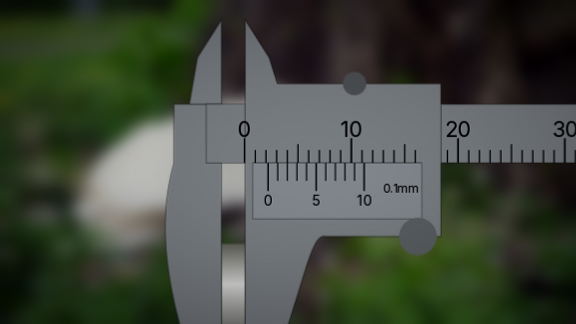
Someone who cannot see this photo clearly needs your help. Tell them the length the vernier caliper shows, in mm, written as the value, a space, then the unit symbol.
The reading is 2.2 mm
